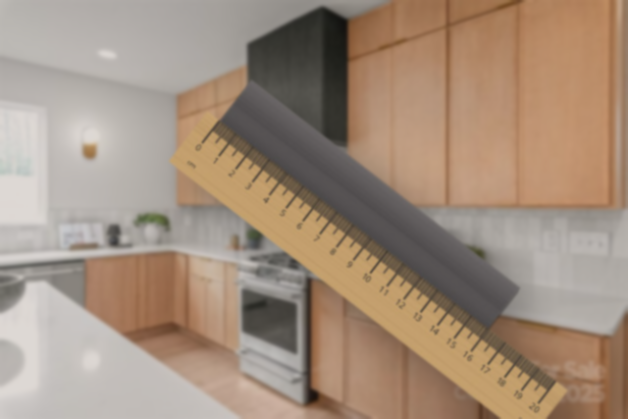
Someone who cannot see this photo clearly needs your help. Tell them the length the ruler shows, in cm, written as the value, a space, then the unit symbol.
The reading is 16 cm
